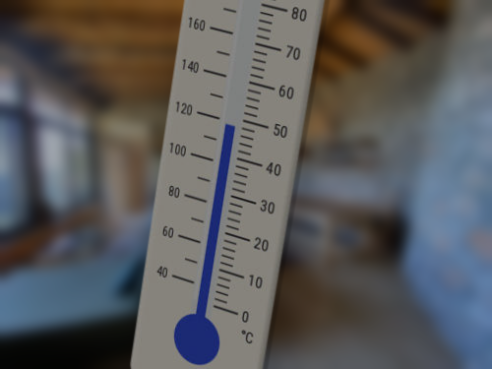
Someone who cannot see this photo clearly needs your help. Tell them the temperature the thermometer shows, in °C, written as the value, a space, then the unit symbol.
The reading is 48 °C
